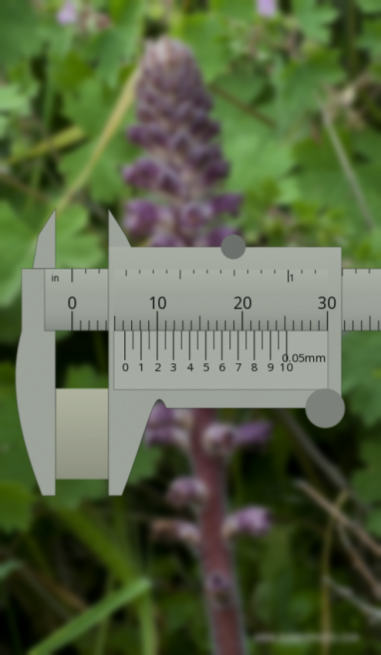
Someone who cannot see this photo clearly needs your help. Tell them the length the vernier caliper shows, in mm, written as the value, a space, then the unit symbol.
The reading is 6.2 mm
